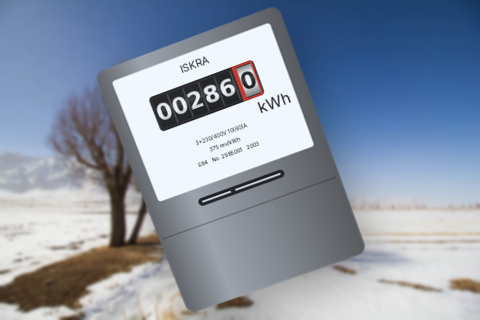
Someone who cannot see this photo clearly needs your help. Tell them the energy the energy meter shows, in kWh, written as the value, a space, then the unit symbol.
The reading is 286.0 kWh
